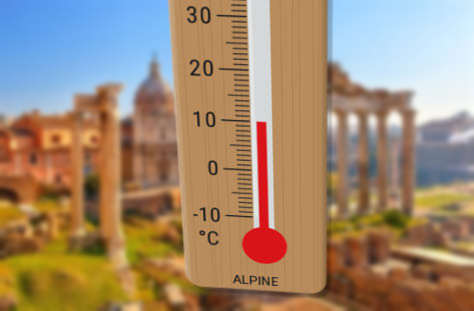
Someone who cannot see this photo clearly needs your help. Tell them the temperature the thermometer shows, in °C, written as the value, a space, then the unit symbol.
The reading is 10 °C
